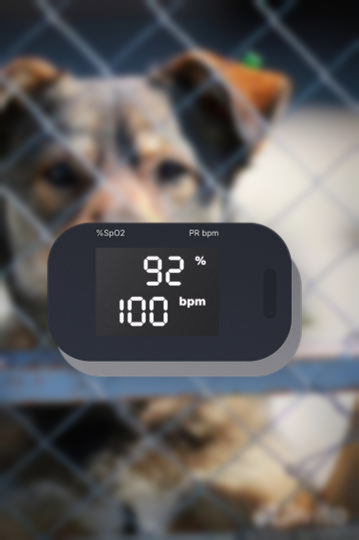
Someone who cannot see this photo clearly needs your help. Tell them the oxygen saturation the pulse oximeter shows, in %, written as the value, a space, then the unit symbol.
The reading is 92 %
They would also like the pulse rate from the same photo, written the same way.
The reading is 100 bpm
